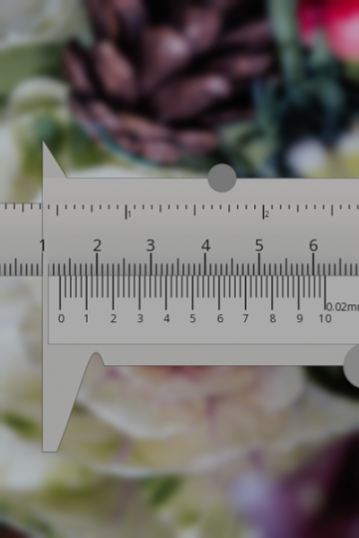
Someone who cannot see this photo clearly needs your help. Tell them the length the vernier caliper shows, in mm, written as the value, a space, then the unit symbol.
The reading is 13.2 mm
